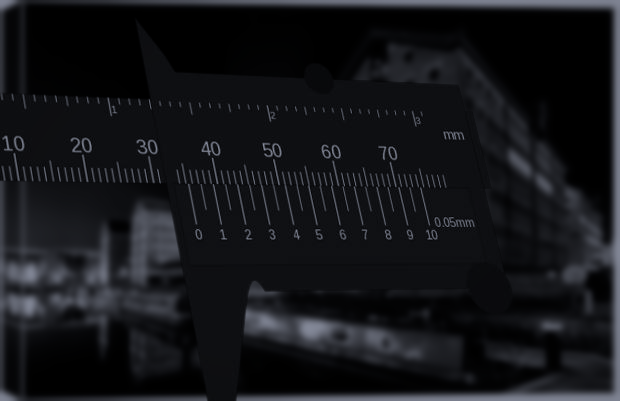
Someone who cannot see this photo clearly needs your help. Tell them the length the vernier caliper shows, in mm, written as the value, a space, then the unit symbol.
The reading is 35.4 mm
